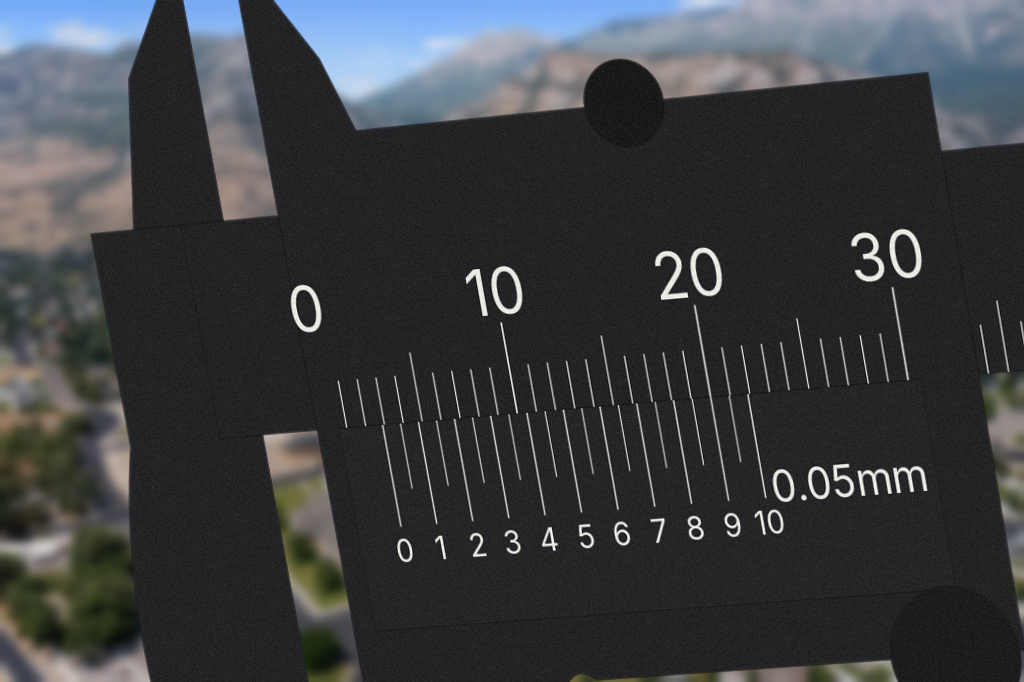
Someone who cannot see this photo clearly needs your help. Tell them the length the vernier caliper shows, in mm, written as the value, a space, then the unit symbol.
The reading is 2.9 mm
